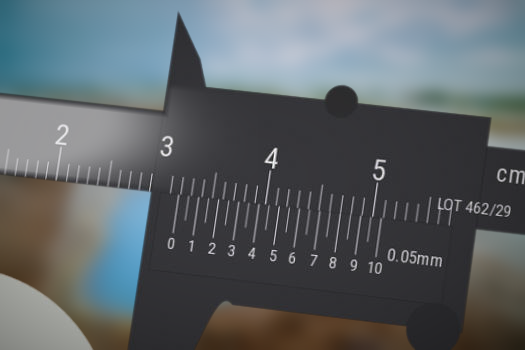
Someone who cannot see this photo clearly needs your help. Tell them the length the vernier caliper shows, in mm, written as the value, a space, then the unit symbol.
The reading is 31.8 mm
